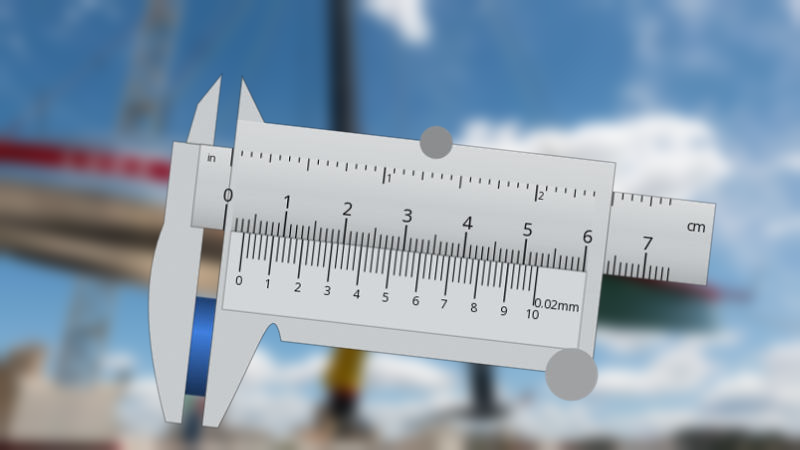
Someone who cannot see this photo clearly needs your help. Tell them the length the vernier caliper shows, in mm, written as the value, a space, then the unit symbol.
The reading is 3.4 mm
